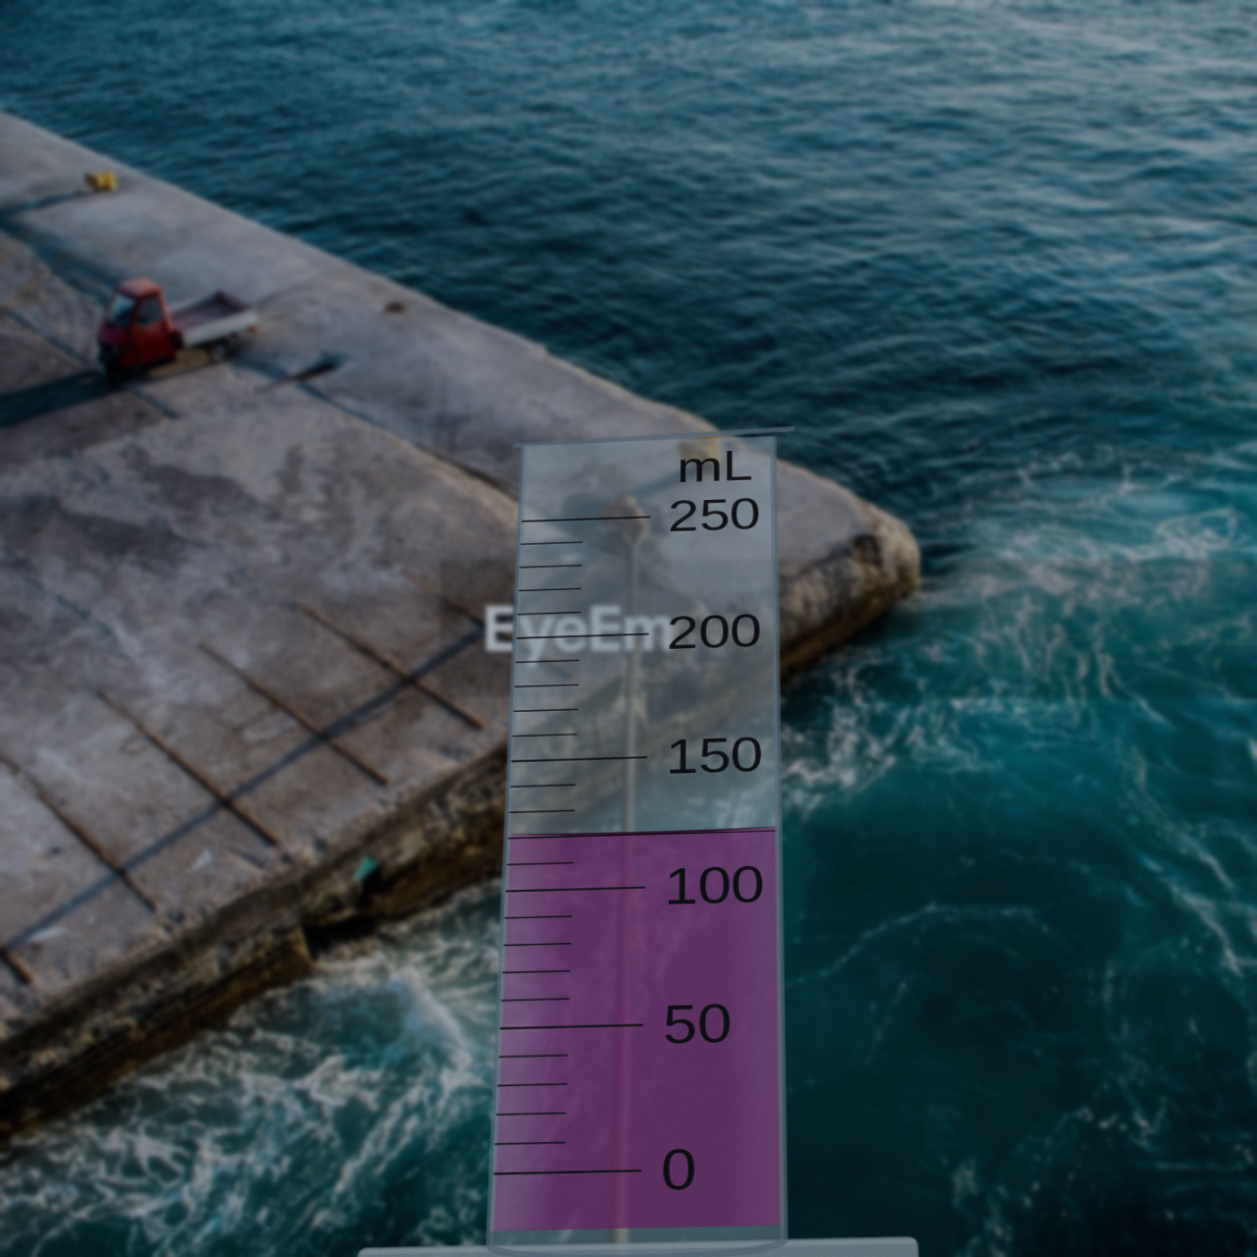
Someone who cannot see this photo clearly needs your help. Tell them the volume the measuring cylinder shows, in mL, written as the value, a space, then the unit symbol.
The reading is 120 mL
